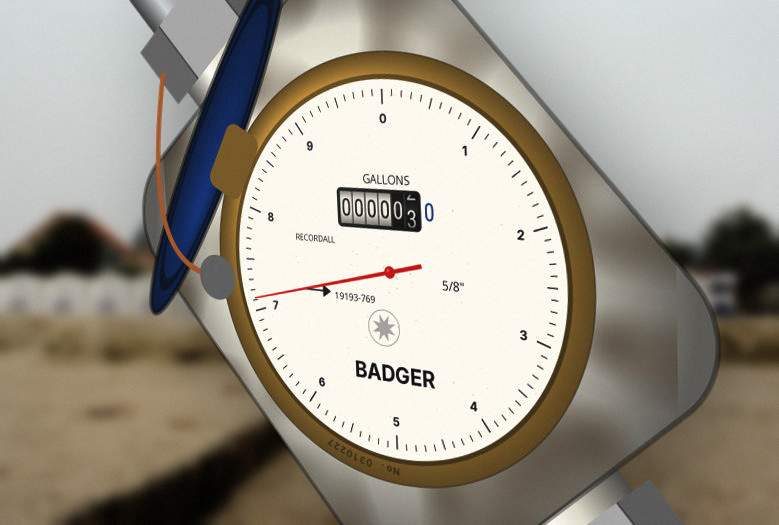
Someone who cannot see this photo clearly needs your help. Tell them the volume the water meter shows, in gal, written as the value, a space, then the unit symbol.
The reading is 27.1 gal
